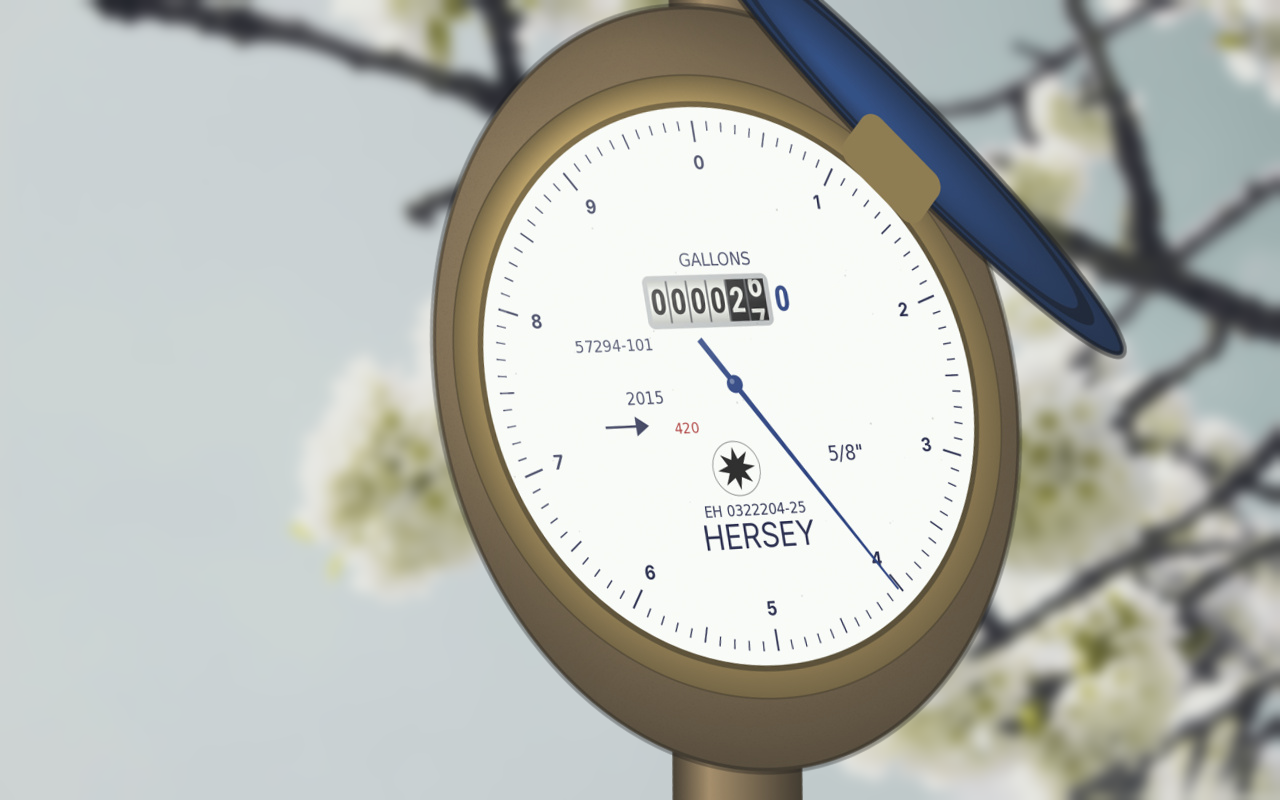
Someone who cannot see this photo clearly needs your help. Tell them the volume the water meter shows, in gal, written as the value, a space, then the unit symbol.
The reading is 264.0 gal
